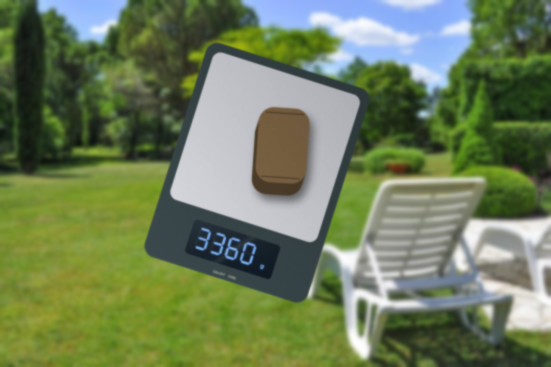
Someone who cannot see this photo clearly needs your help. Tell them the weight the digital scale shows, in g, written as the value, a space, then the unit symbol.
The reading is 3360 g
